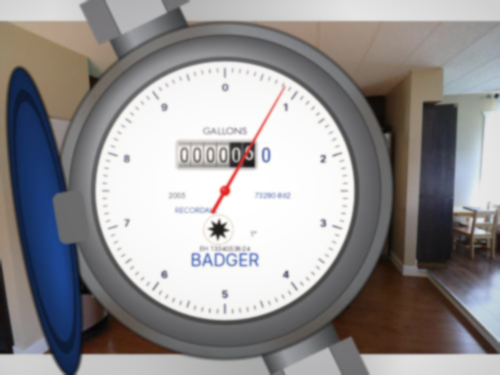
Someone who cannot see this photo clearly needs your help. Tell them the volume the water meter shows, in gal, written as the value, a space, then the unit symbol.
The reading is 60.8 gal
